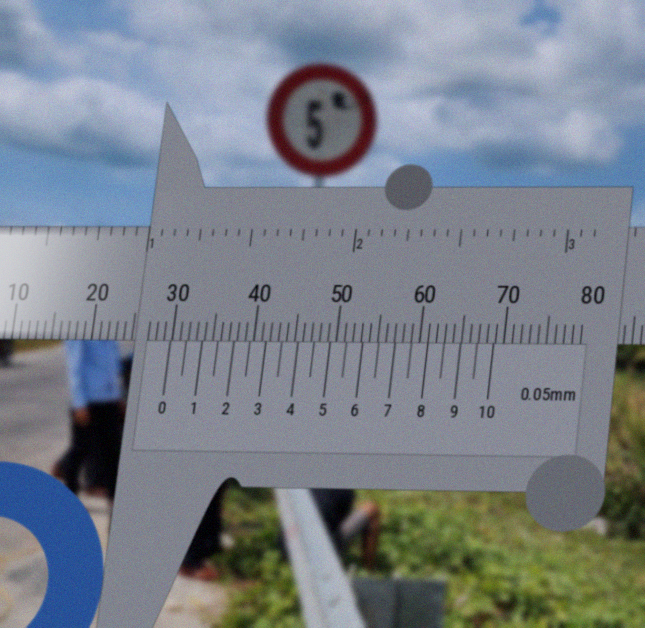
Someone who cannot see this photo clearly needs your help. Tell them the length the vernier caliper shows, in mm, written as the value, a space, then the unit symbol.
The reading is 29.8 mm
